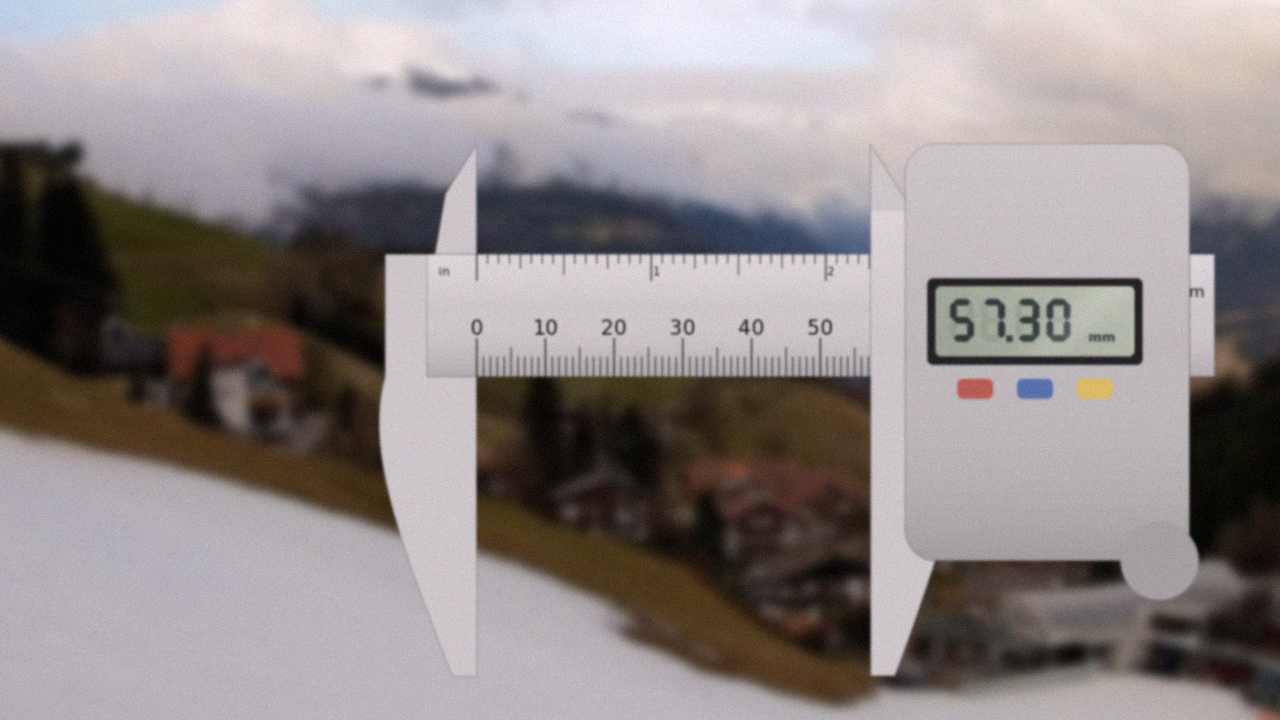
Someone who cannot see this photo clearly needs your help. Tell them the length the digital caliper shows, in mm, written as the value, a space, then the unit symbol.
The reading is 57.30 mm
